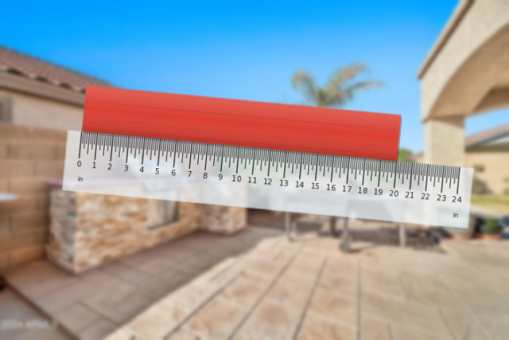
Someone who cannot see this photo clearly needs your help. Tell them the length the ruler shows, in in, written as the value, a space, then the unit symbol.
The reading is 20 in
